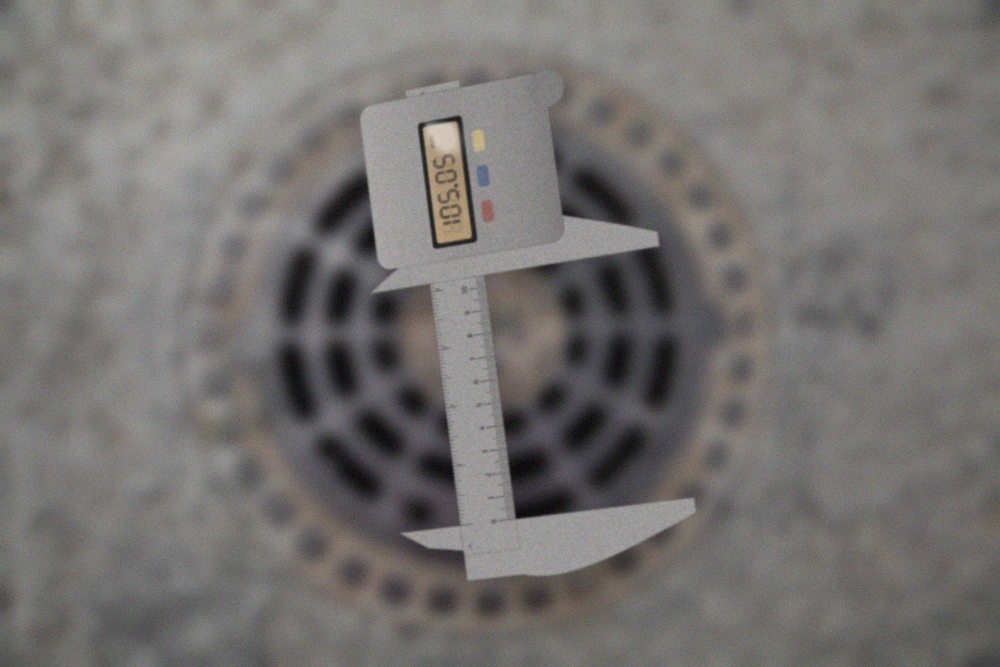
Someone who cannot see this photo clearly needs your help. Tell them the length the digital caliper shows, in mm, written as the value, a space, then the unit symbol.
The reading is 105.05 mm
